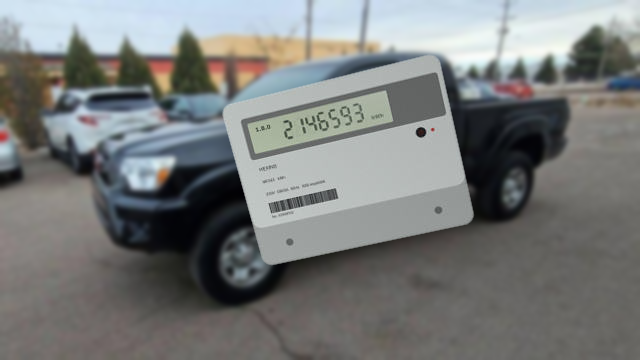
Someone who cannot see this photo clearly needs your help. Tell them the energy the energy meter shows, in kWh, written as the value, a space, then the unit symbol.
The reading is 2146593 kWh
